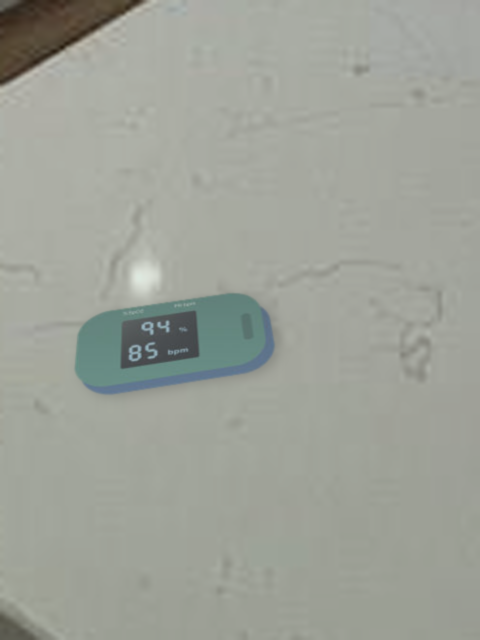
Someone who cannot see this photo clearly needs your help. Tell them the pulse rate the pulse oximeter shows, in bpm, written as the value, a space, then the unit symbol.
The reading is 85 bpm
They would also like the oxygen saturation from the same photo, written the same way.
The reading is 94 %
